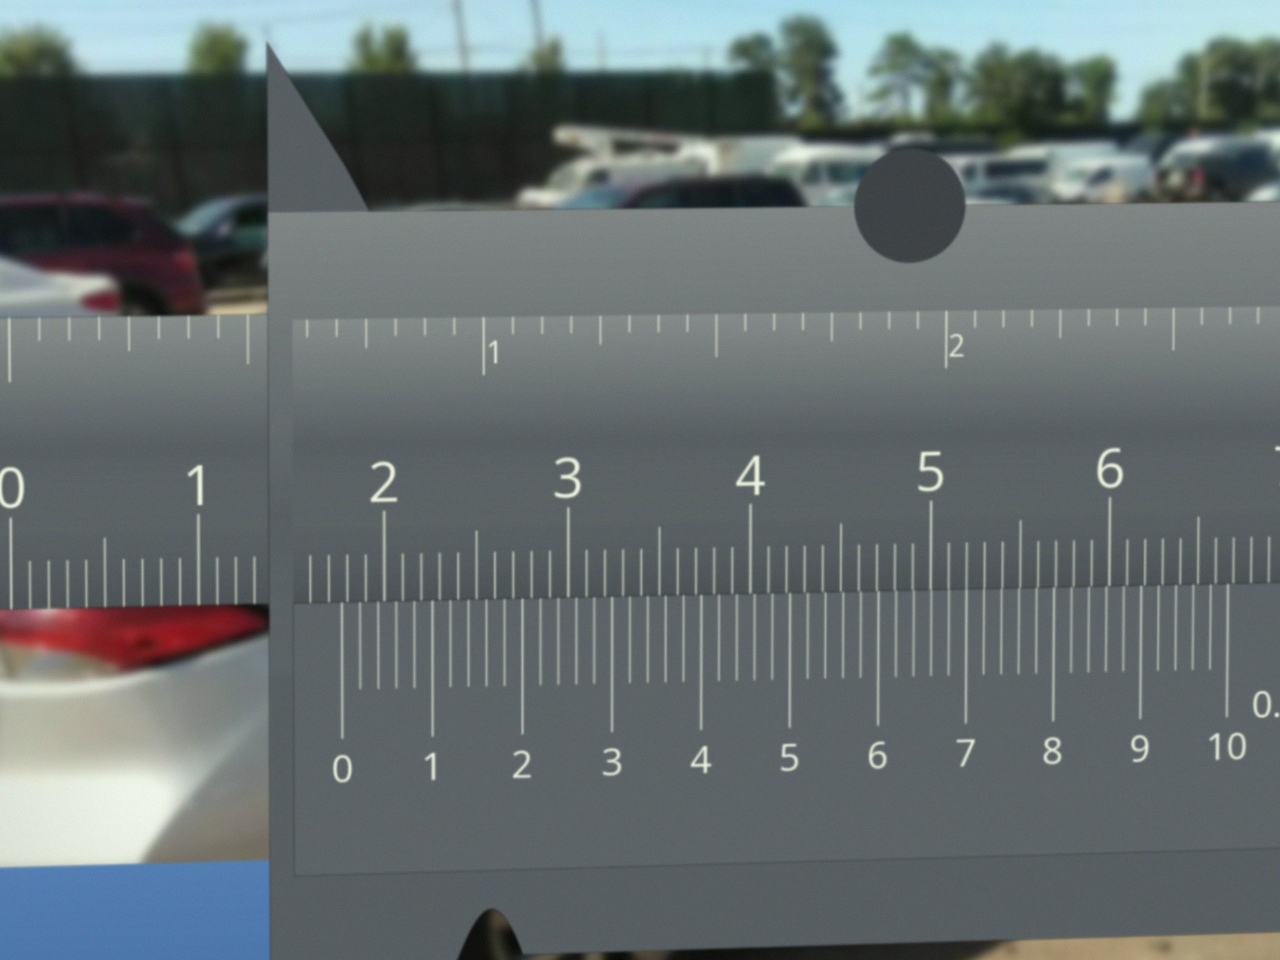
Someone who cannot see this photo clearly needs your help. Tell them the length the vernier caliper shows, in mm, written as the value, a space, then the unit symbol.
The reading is 17.7 mm
